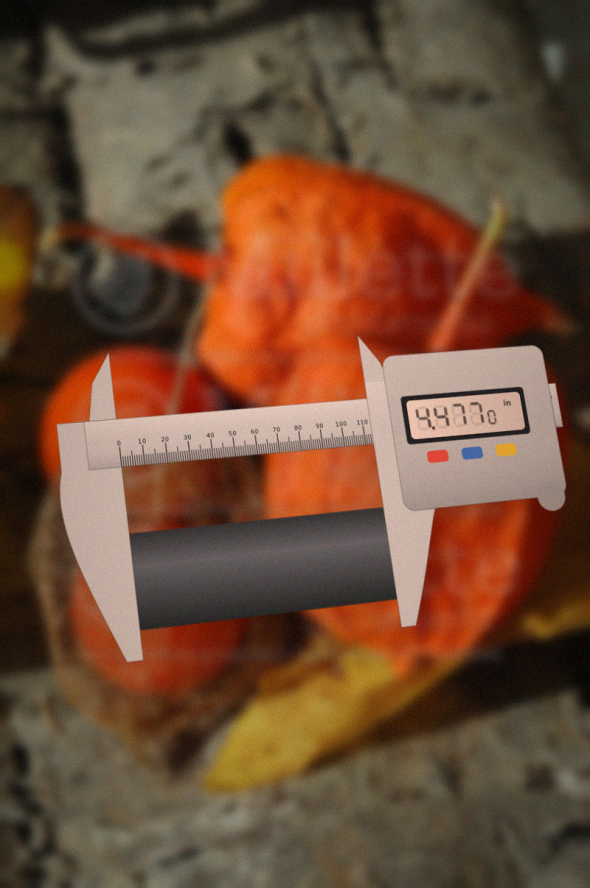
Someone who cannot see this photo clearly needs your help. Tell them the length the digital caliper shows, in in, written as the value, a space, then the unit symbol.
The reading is 4.4770 in
